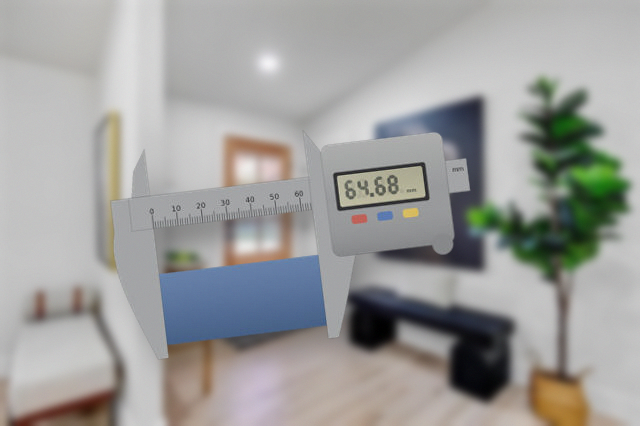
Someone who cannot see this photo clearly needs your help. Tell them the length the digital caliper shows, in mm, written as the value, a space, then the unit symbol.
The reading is 64.68 mm
